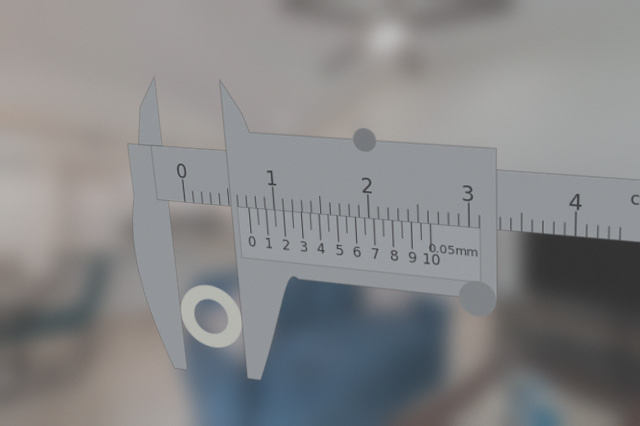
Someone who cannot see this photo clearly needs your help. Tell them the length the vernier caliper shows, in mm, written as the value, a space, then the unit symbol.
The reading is 7.2 mm
